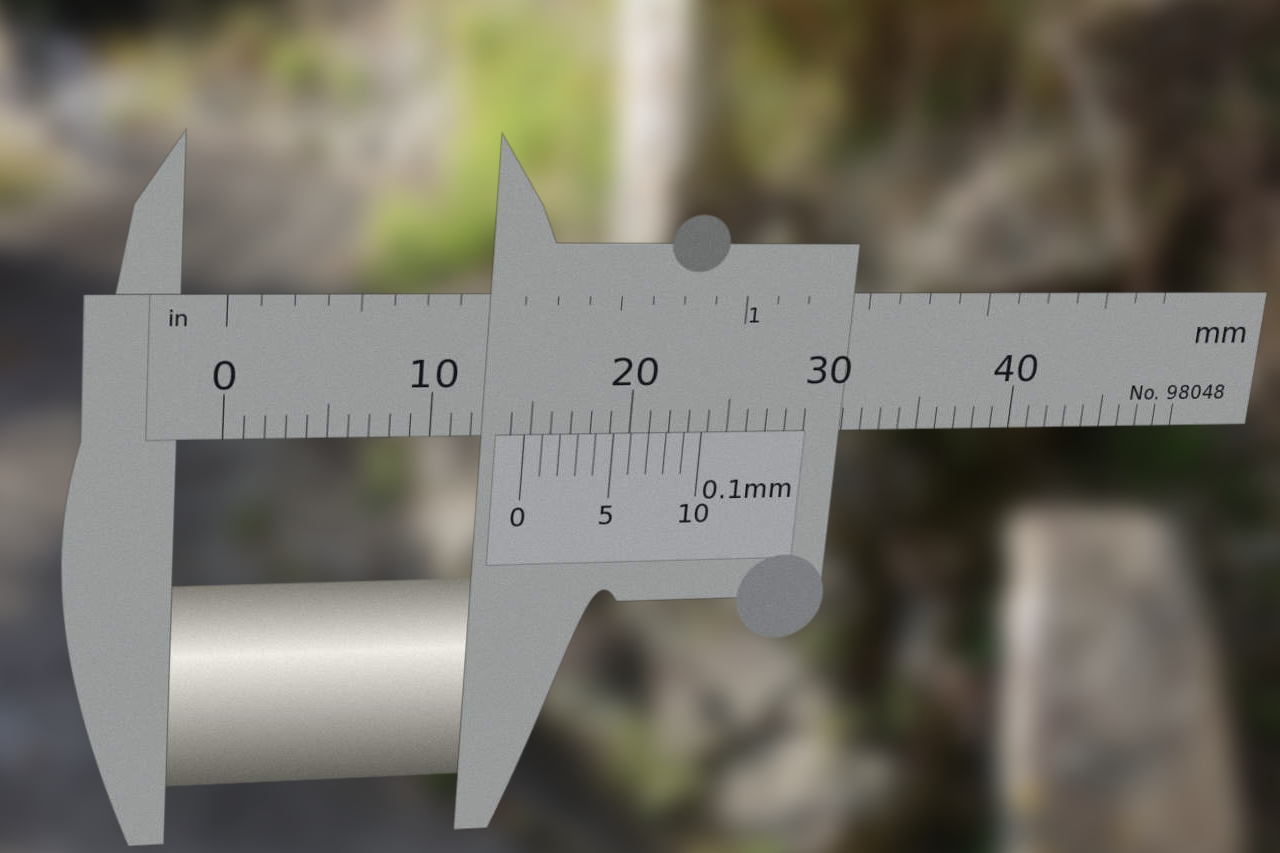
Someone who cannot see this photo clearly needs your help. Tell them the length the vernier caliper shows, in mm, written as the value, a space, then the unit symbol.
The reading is 14.7 mm
